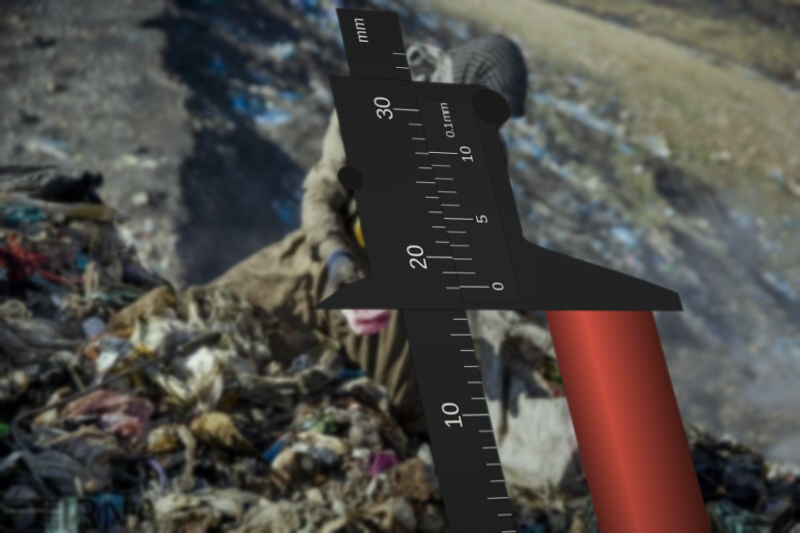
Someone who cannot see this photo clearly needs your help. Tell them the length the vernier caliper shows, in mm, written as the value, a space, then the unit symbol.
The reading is 18.1 mm
